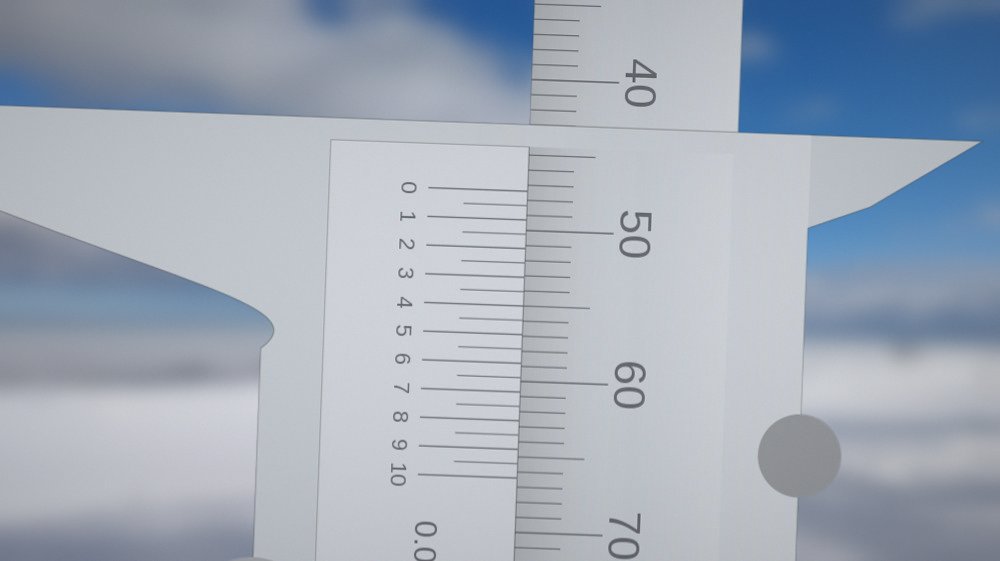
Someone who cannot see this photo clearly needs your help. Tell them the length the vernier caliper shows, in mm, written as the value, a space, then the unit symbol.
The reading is 47.4 mm
